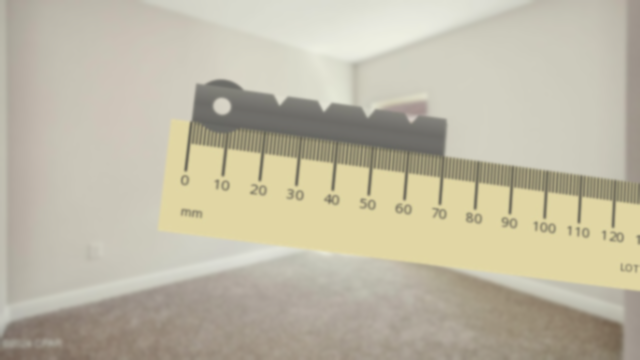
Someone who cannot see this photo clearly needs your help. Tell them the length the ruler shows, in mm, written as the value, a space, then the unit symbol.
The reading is 70 mm
